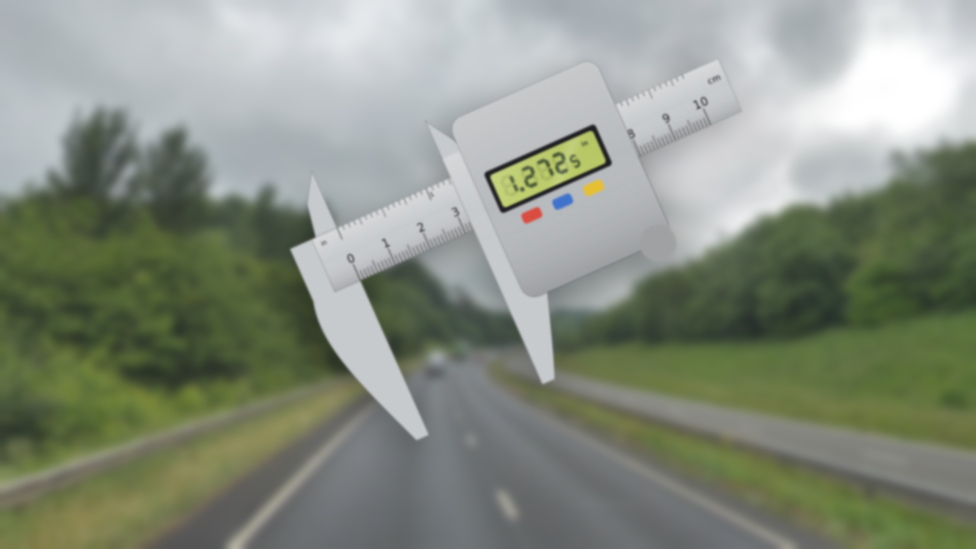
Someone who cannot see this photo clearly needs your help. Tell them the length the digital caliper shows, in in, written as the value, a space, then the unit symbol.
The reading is 1.2725 in
